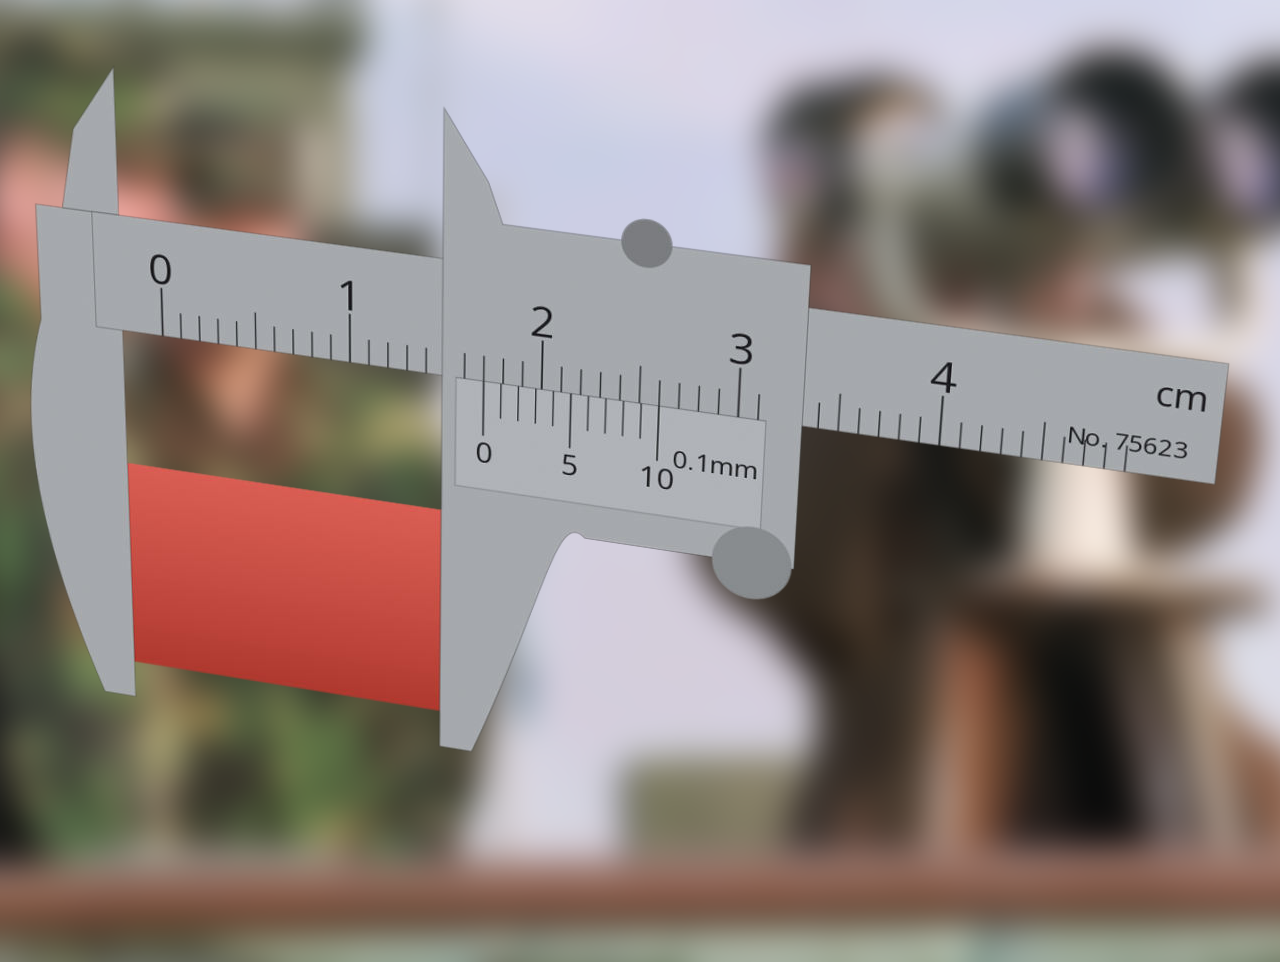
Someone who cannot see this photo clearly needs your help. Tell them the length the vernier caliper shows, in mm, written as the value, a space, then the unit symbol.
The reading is 17.0 mm
